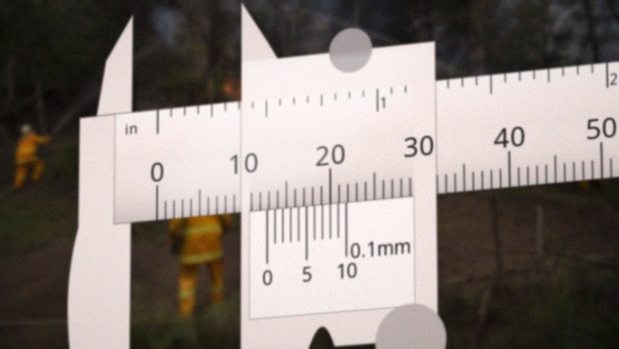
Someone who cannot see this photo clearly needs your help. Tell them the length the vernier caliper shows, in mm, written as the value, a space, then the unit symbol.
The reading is 12.8 mm
